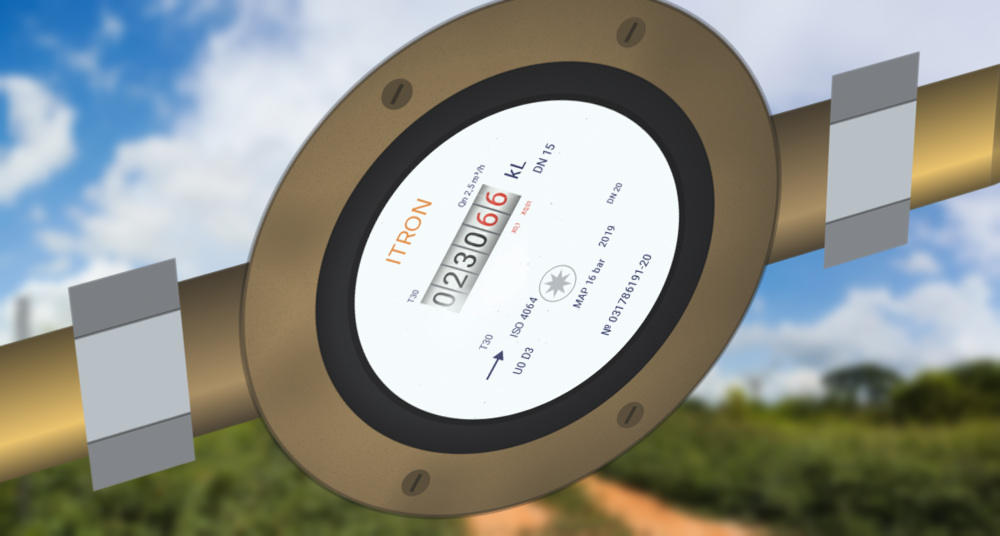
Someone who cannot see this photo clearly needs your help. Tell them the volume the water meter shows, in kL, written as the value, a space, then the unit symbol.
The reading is 230.66 kL
